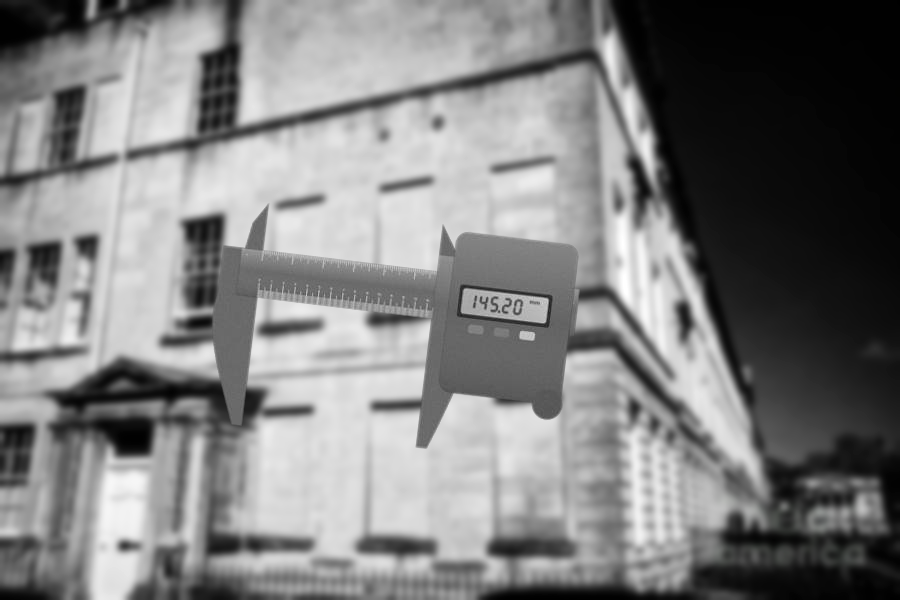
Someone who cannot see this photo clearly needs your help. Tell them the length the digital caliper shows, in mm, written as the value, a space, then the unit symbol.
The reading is 145.20 mm
